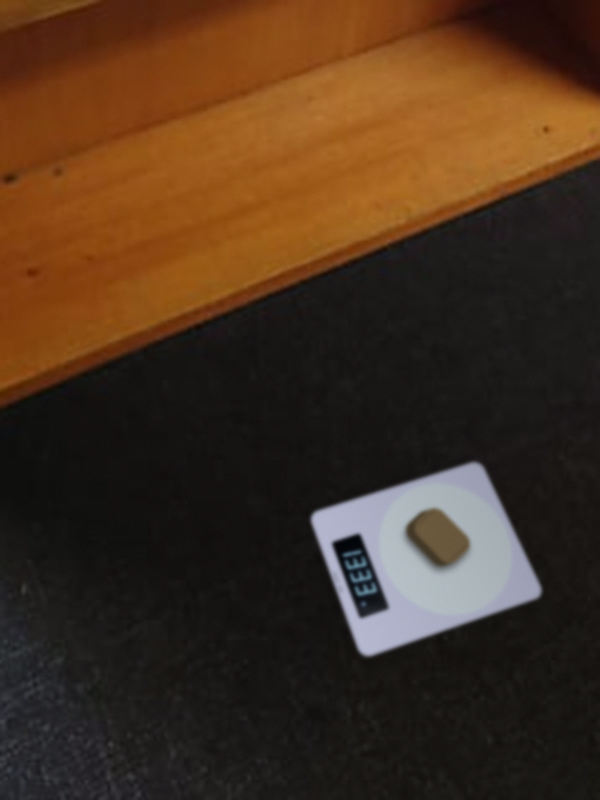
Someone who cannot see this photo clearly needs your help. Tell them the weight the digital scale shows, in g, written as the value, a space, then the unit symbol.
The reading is 1333 g
